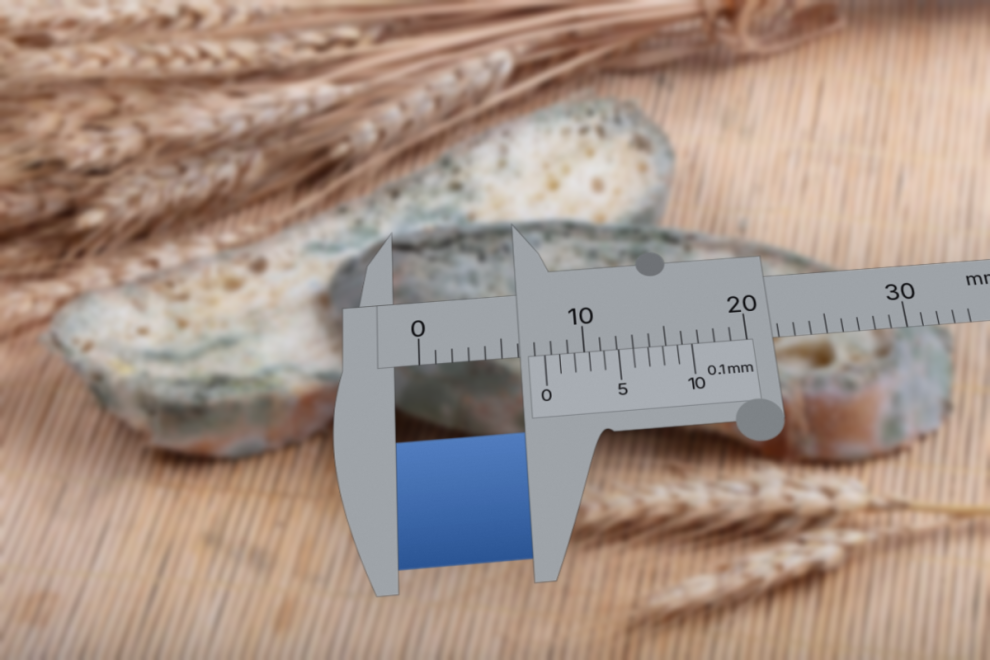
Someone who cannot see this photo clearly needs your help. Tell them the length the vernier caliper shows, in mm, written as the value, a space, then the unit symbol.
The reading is 7.6 mm
